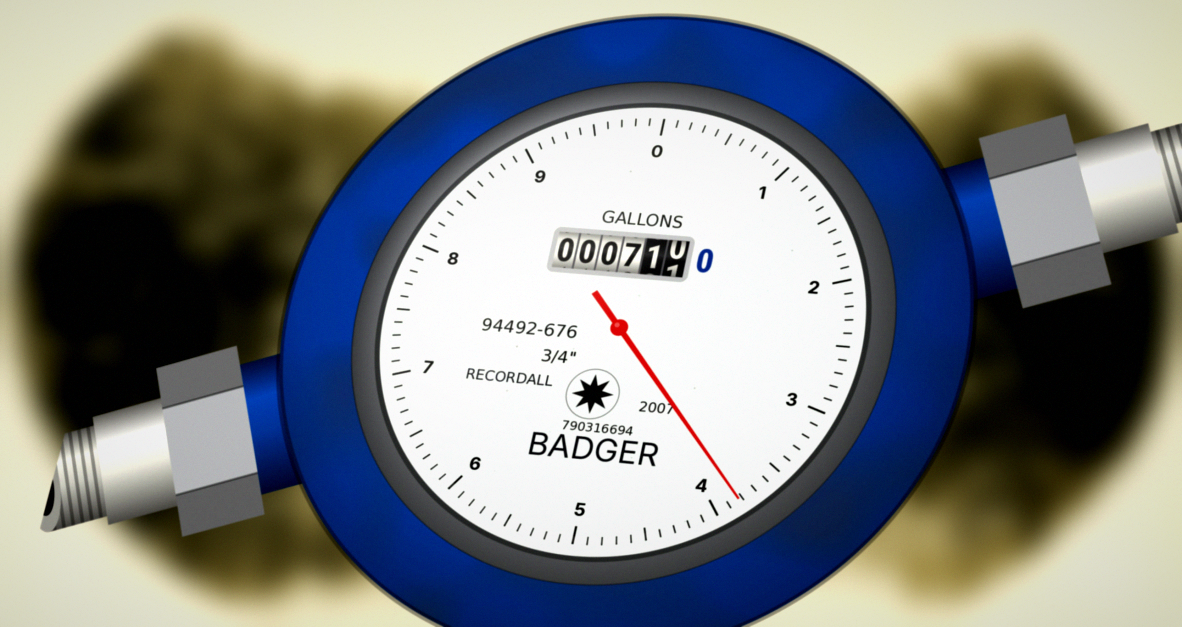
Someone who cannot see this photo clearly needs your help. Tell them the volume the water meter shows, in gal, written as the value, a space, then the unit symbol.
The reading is 7103.8 gal
